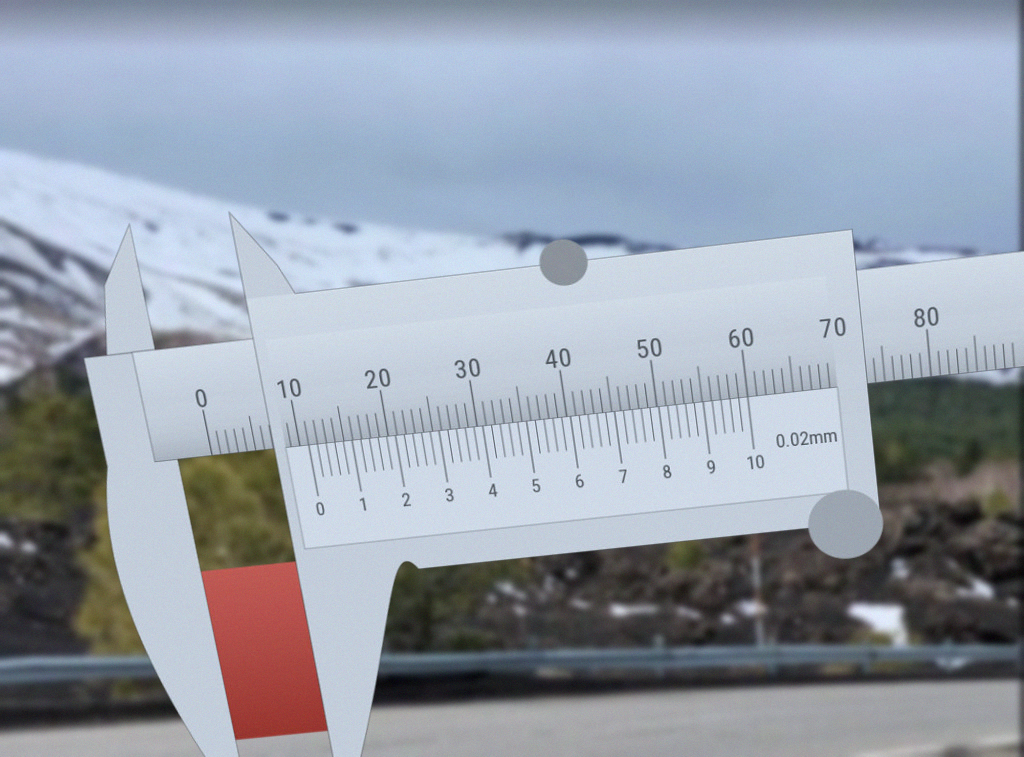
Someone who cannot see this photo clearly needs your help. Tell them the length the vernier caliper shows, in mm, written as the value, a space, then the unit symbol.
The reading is 11.0 mm
